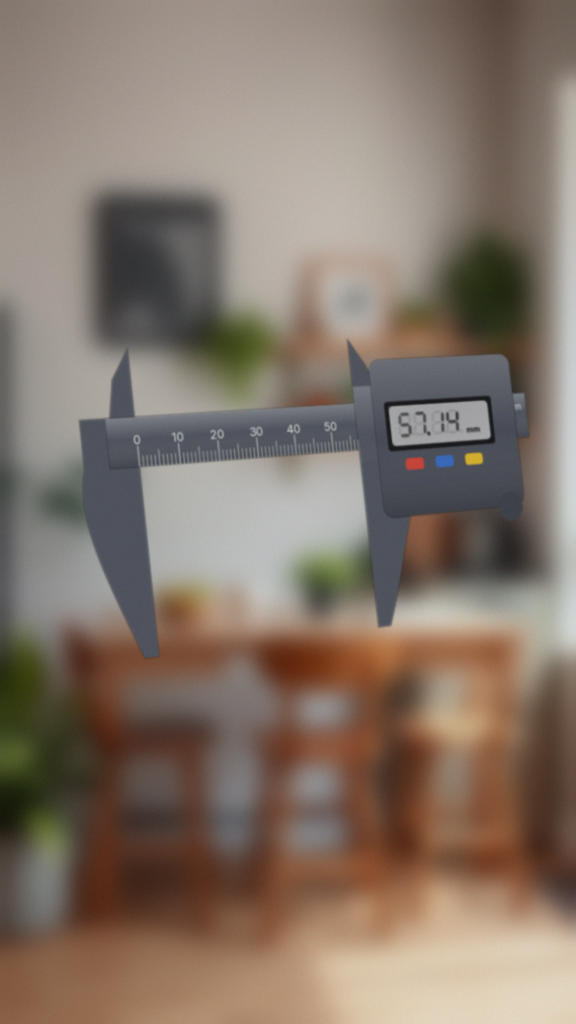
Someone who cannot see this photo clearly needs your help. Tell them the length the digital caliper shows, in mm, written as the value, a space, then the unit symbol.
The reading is 57.14 mm
